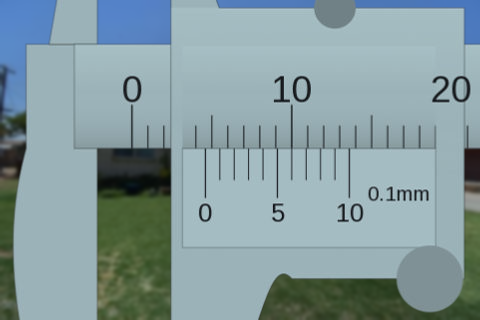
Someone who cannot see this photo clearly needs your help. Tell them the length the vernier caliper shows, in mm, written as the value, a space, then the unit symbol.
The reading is 4.6 mm
